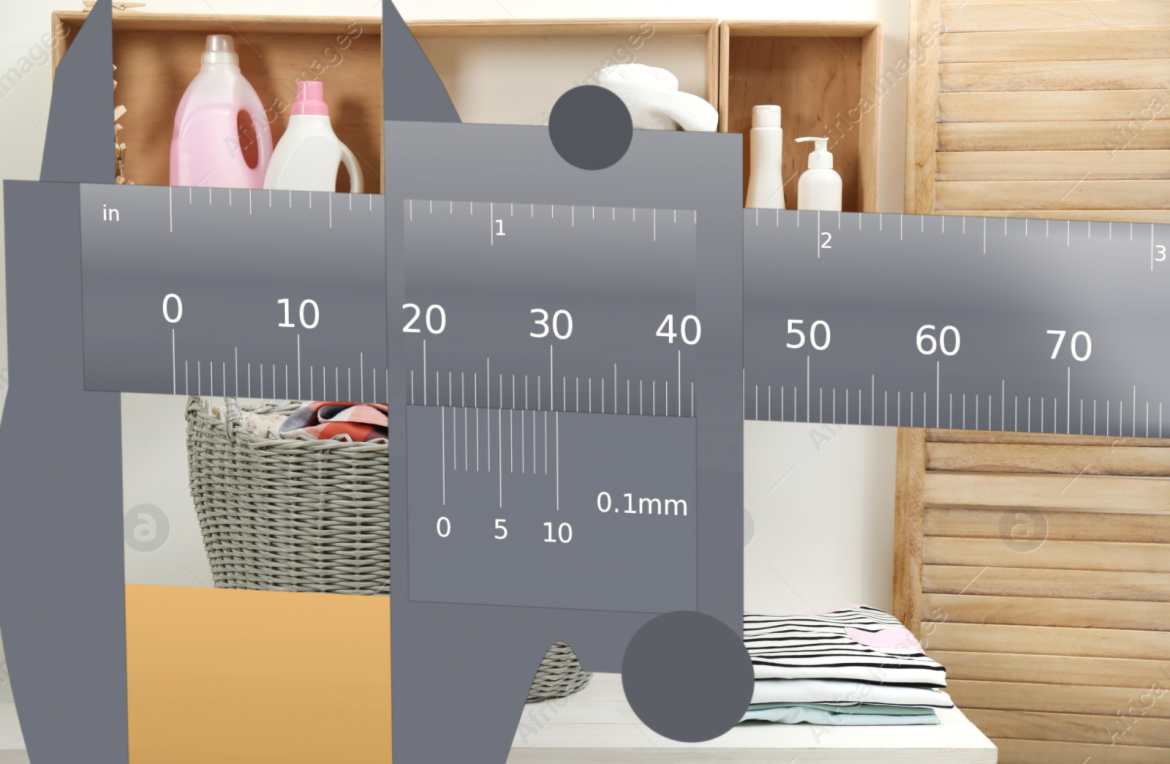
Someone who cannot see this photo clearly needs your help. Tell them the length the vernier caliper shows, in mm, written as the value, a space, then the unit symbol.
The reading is 21.4 mm
